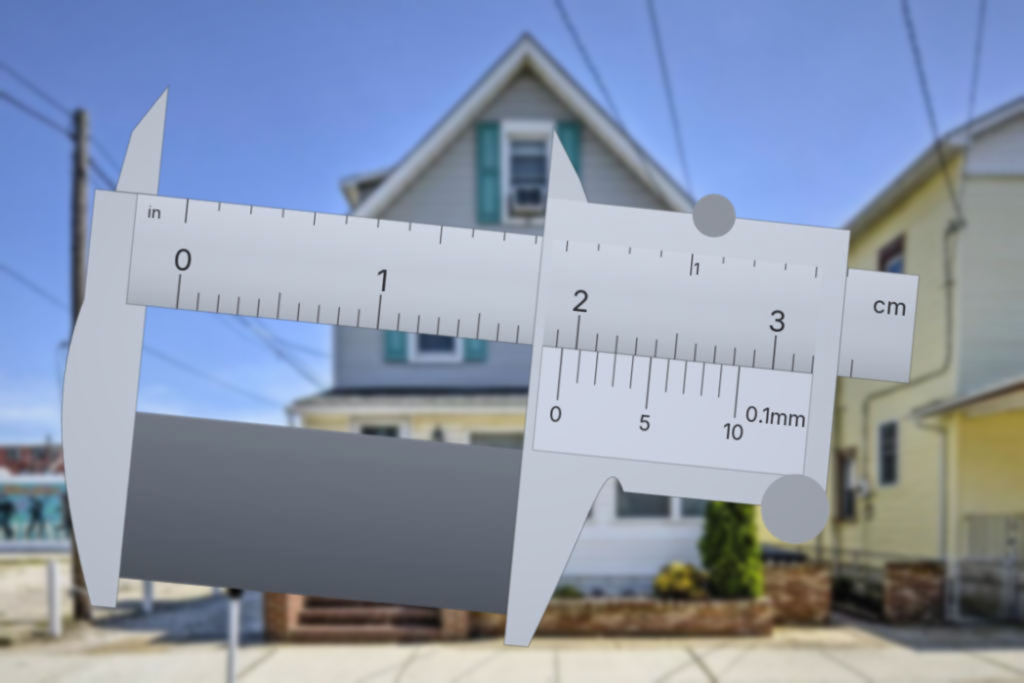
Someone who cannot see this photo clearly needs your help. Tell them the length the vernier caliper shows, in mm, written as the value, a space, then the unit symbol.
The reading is 19.3 mm
